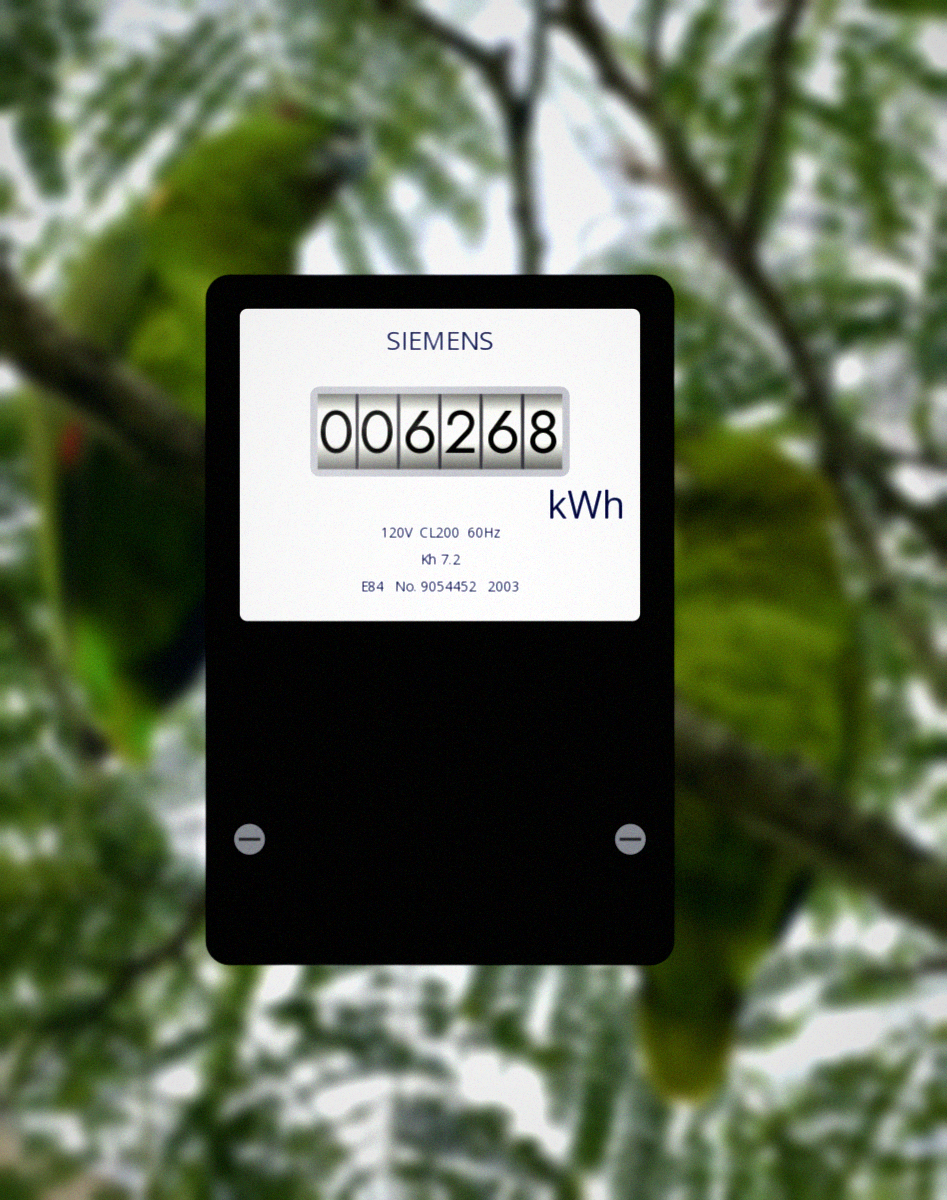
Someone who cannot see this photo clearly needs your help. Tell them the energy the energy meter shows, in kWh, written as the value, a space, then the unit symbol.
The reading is 6268 kWh
